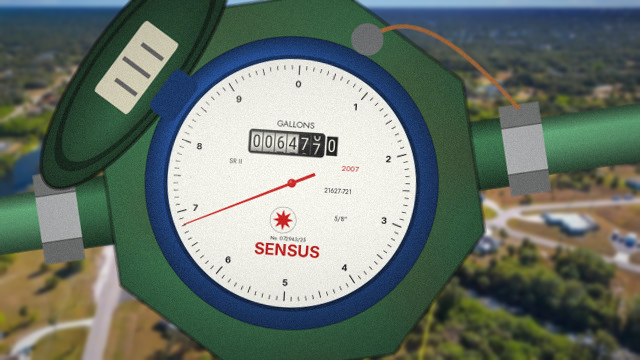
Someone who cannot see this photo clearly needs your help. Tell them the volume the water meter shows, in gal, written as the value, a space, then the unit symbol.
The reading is 64766.8 gal
